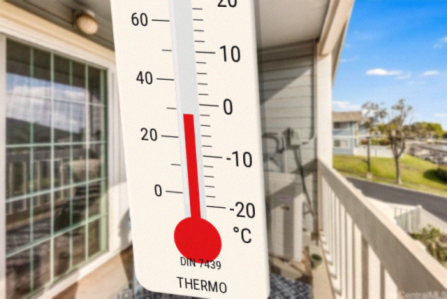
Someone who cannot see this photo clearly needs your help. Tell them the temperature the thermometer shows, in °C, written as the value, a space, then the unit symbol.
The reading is -2 °C
